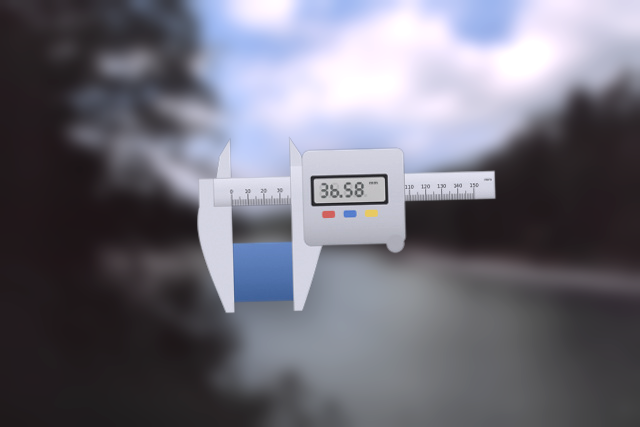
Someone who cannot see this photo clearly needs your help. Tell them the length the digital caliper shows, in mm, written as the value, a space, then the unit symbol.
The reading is 36.58 mm
